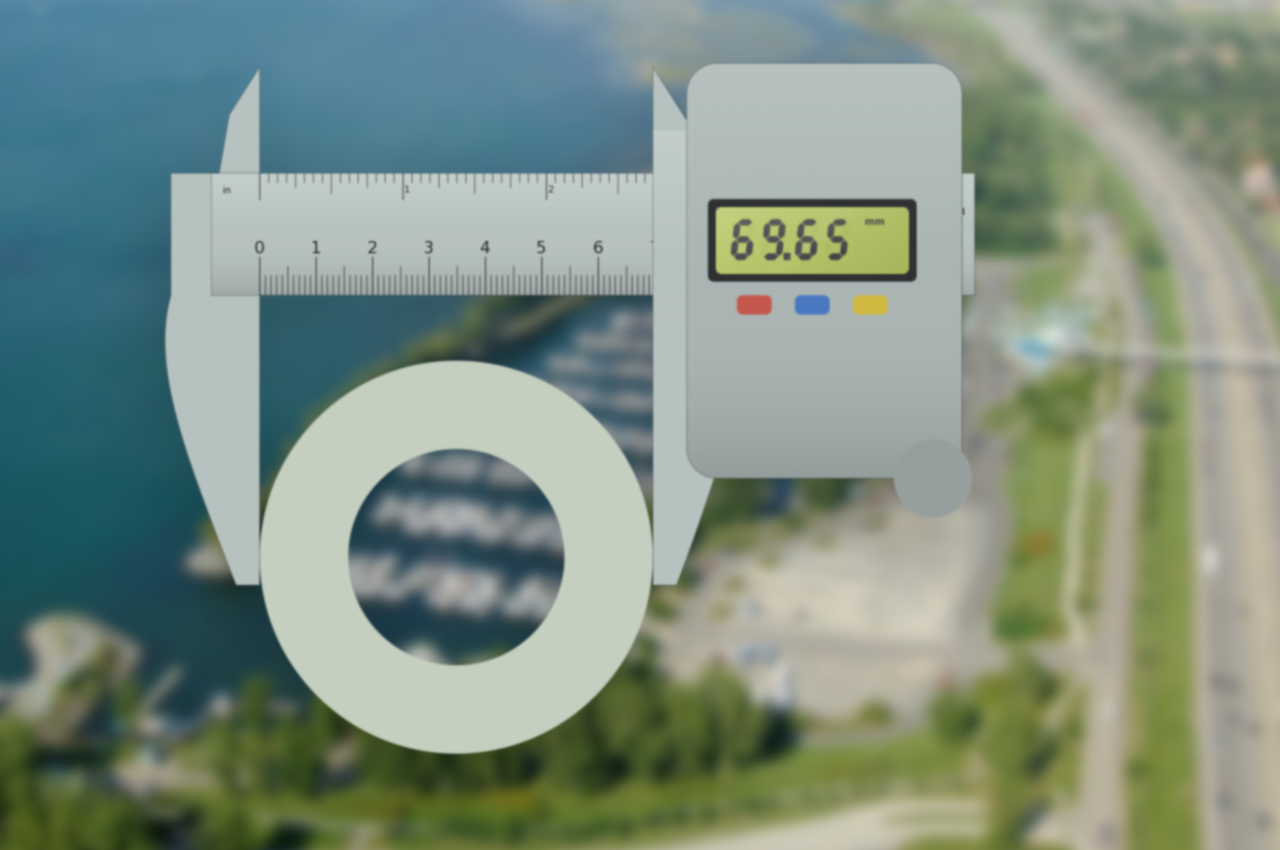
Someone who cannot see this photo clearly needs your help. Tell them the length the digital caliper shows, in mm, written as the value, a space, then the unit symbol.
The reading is 69.65 mm
